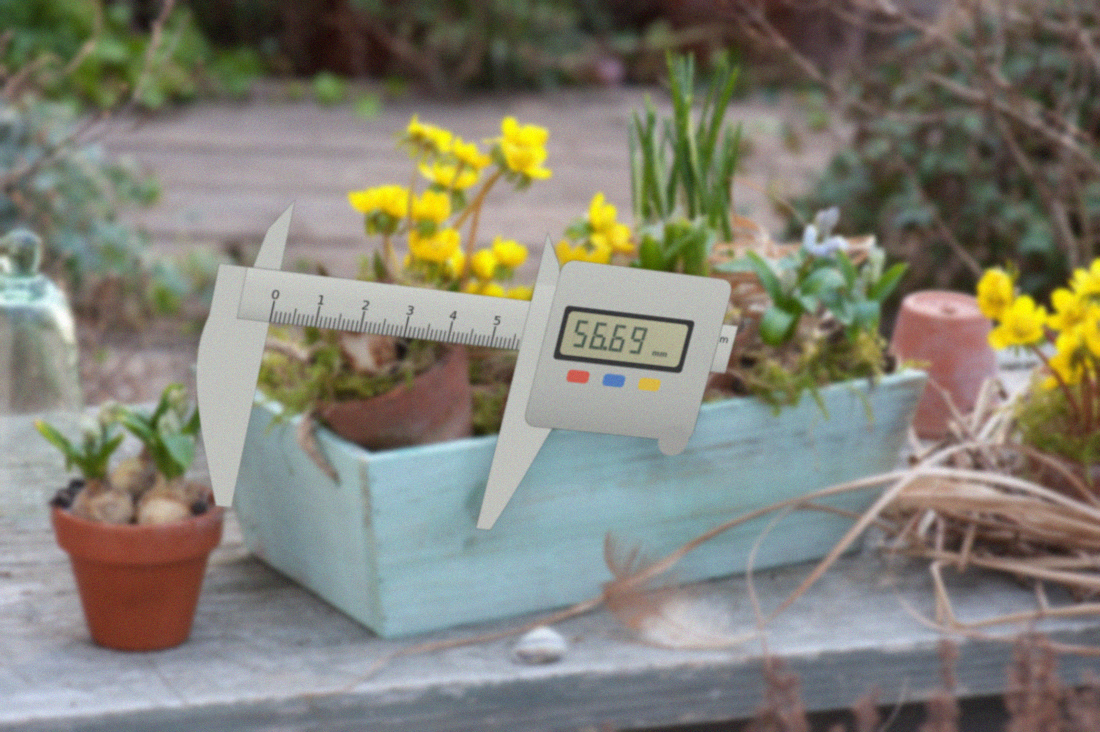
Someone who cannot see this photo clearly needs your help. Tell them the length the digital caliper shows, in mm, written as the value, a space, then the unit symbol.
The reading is 56.69 mm
